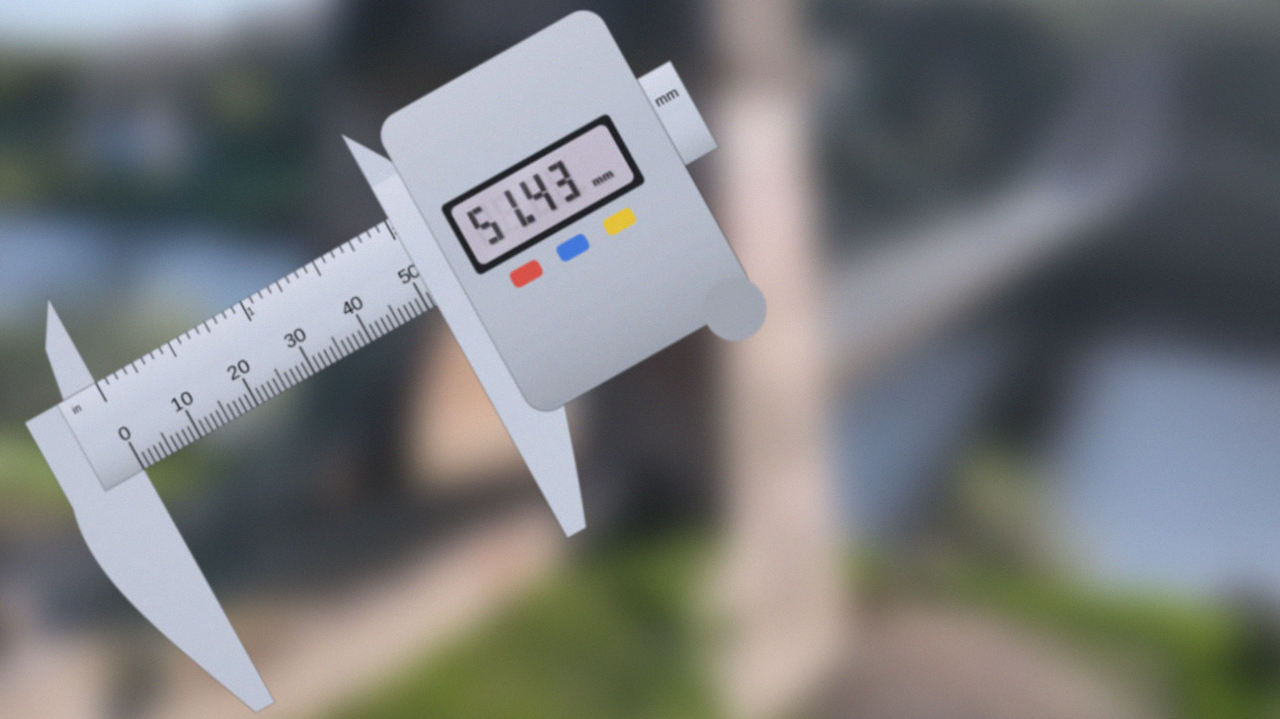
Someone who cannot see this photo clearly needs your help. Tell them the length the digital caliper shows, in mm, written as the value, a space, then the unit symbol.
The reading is 51.43 mm
